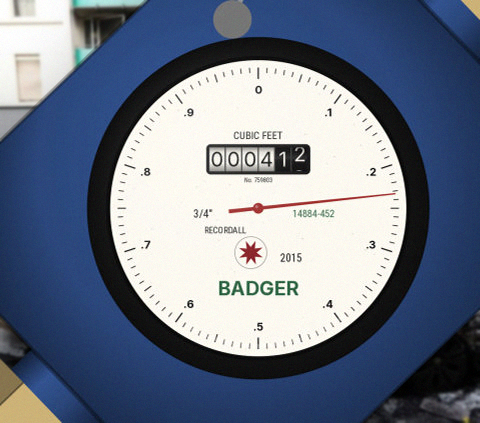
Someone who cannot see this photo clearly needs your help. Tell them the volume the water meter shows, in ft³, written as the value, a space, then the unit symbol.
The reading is 412.23 ft³
